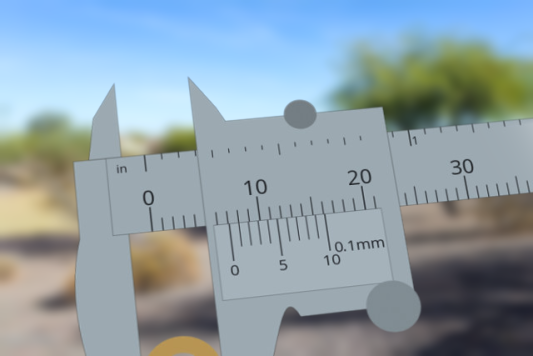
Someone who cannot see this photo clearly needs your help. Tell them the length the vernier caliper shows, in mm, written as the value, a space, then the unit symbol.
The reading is 7.1 mm
